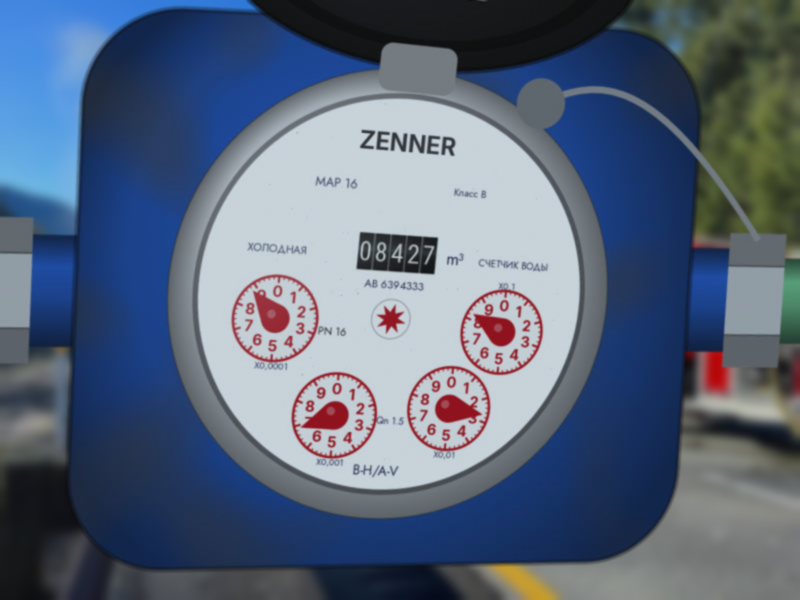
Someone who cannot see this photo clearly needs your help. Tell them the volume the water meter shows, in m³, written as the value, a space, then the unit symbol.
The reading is 8427.8268 m³
